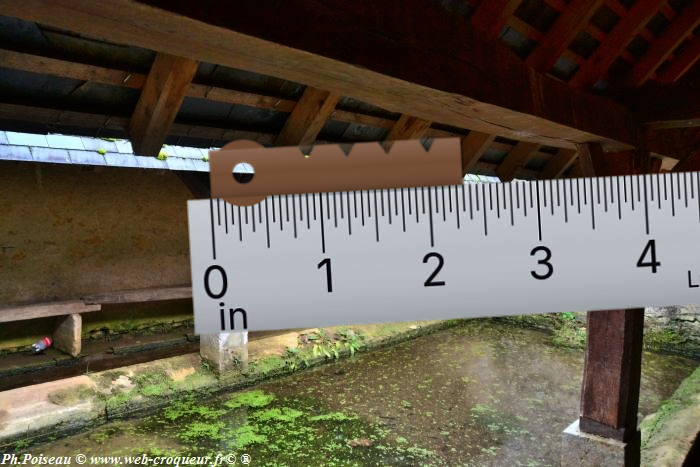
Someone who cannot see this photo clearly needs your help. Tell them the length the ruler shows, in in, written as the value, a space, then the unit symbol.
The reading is 2.3125 in
